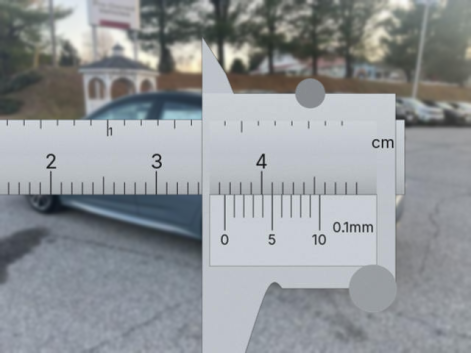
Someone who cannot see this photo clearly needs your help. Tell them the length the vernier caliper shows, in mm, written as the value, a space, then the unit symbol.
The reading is 36.5 mm
